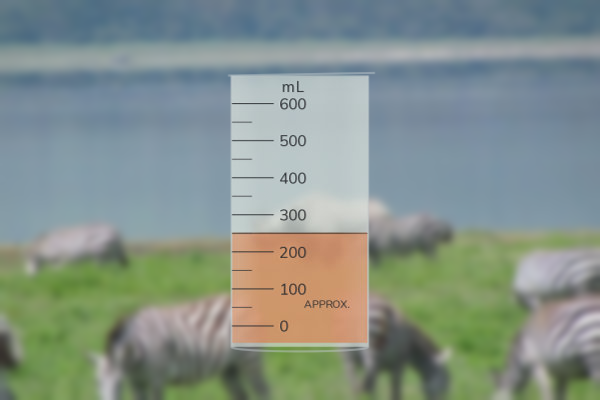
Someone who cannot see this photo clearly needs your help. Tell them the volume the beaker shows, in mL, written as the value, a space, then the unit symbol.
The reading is 250 mL
